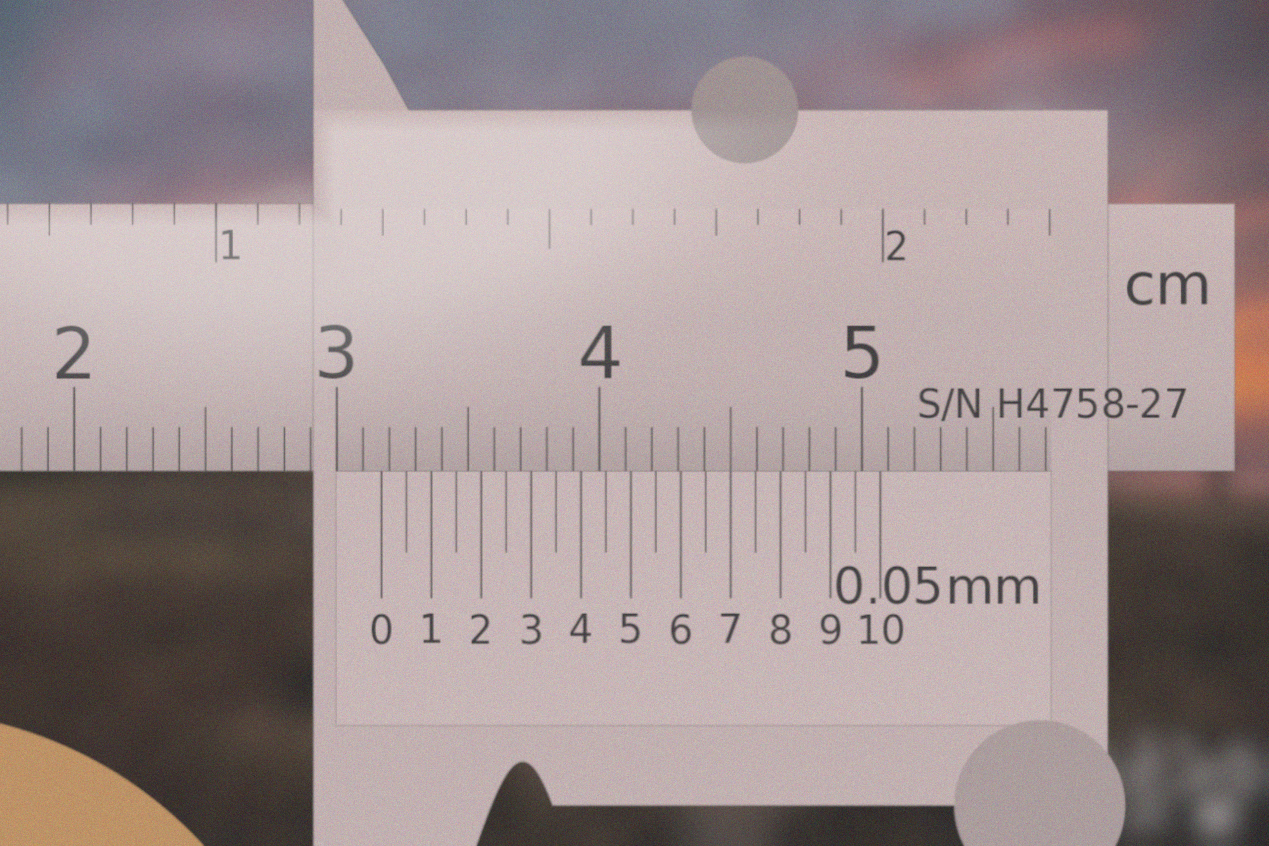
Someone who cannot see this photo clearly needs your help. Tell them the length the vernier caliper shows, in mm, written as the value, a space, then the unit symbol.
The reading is 31.70 mm
